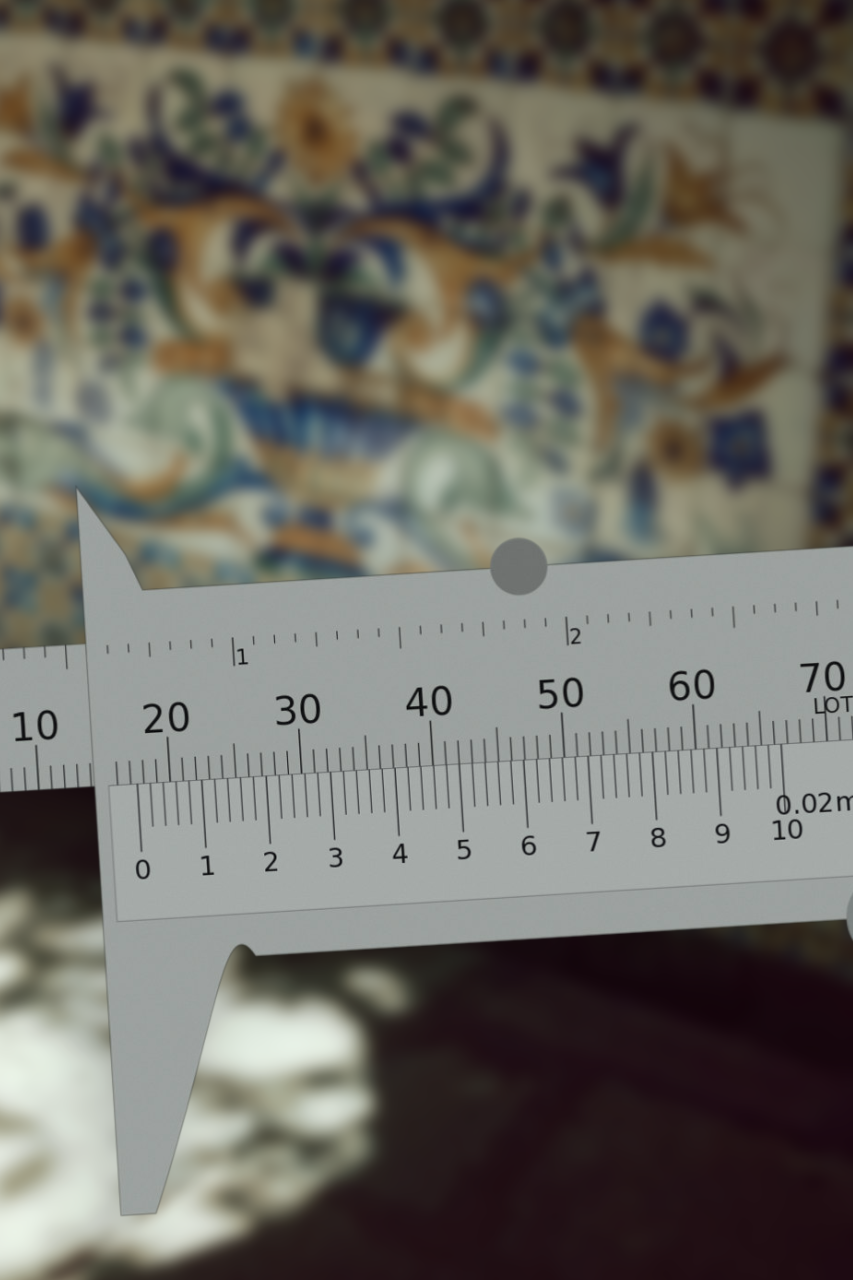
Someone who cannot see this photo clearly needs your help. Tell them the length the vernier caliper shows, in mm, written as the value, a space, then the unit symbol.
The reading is 17.5 mm
